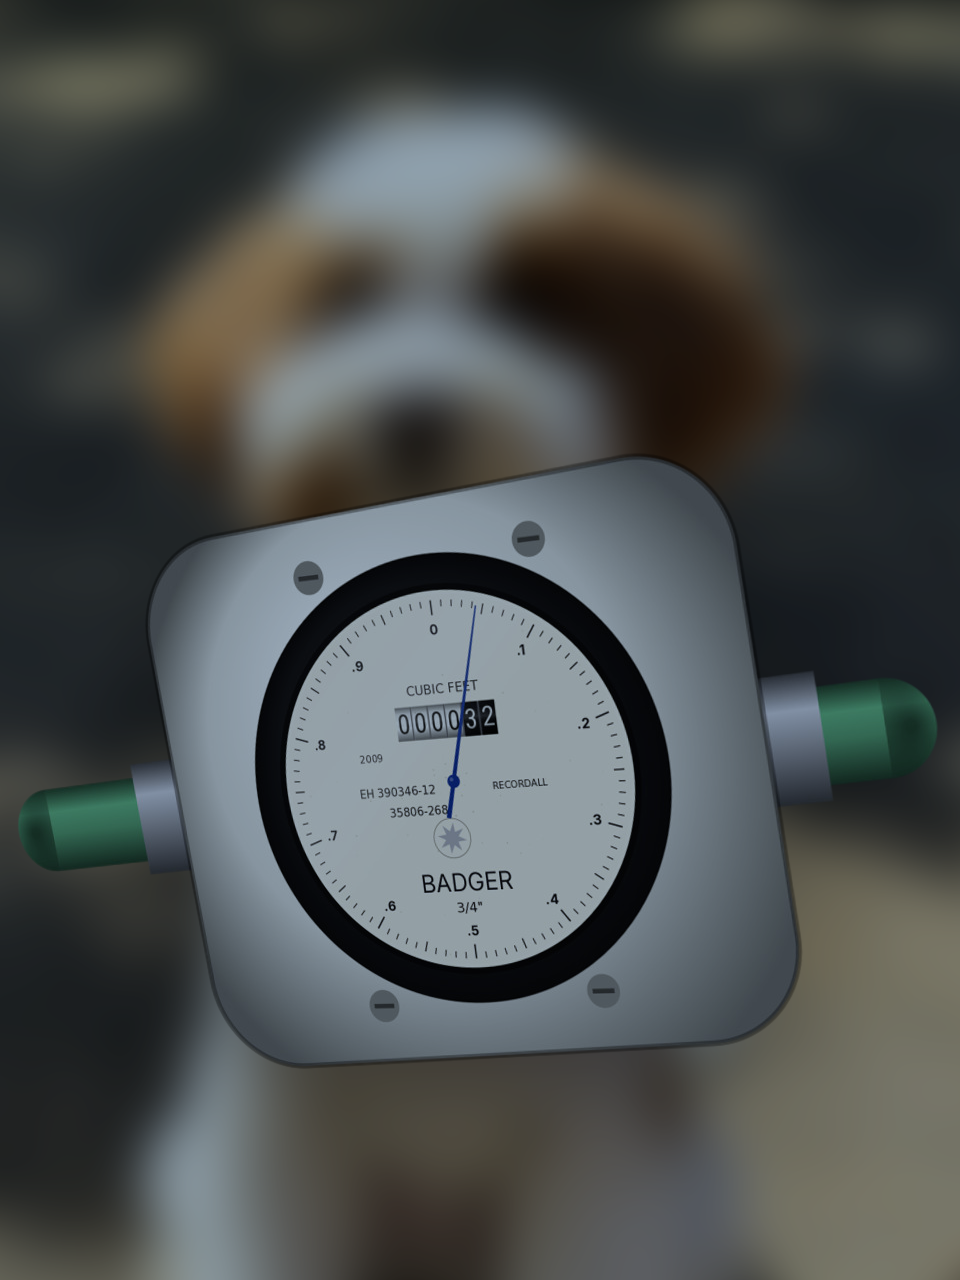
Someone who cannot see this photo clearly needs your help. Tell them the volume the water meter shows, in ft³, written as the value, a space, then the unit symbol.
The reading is 32.04 ft³
